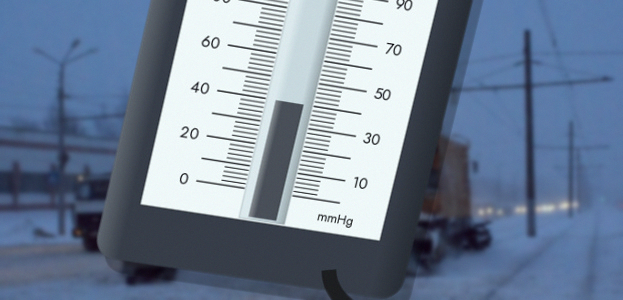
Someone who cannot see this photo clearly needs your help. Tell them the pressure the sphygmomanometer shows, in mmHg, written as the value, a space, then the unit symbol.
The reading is 40 mmHg
